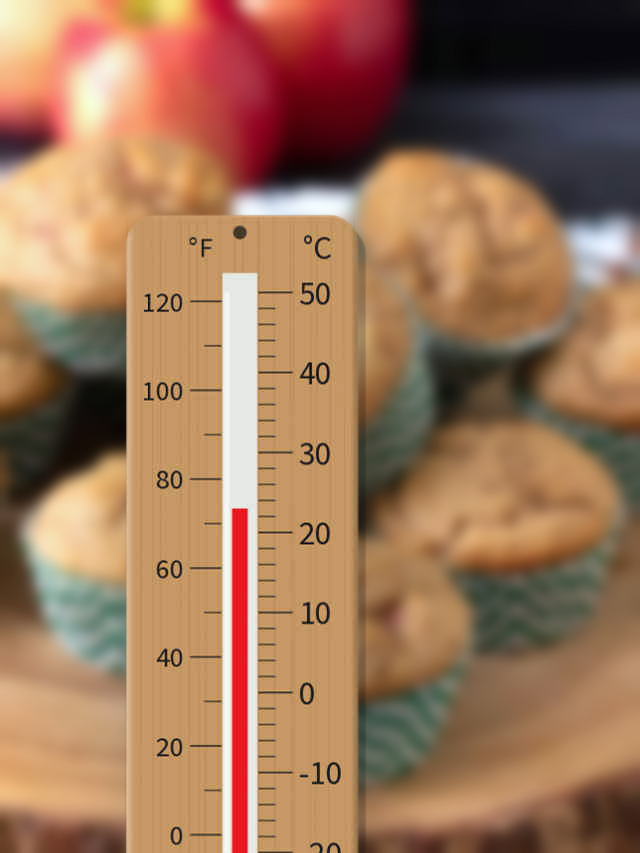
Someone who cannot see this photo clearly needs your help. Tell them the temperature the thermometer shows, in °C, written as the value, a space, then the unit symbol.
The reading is 23 °C
